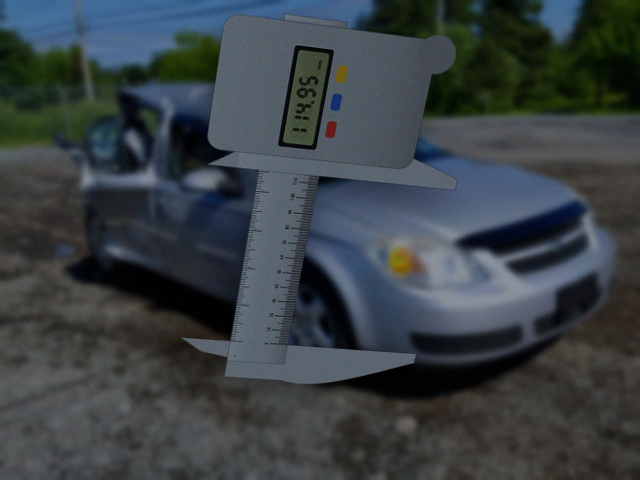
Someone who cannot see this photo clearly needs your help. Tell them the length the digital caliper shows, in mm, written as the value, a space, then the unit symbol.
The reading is 114.95 mm
